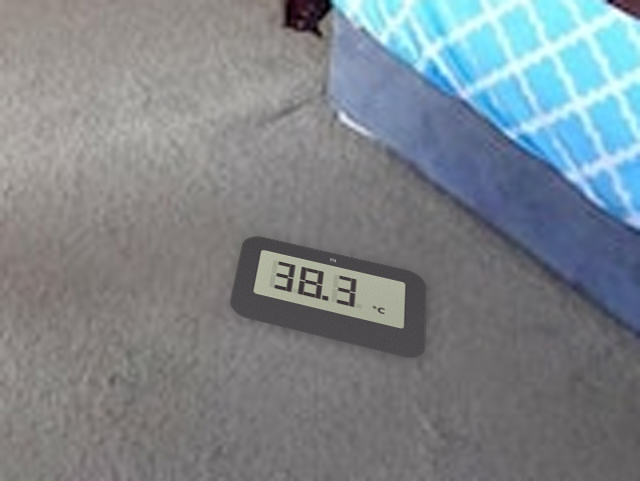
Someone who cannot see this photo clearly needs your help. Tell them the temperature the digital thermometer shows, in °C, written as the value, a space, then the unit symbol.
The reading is 38.3 °C
